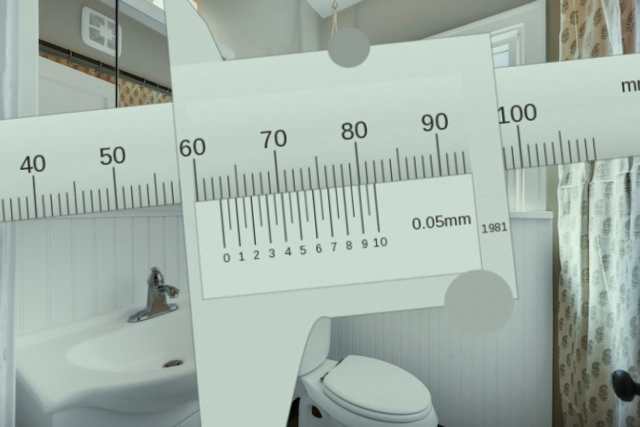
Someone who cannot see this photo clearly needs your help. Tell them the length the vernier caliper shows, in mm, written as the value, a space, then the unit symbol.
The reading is 62.8 mm
